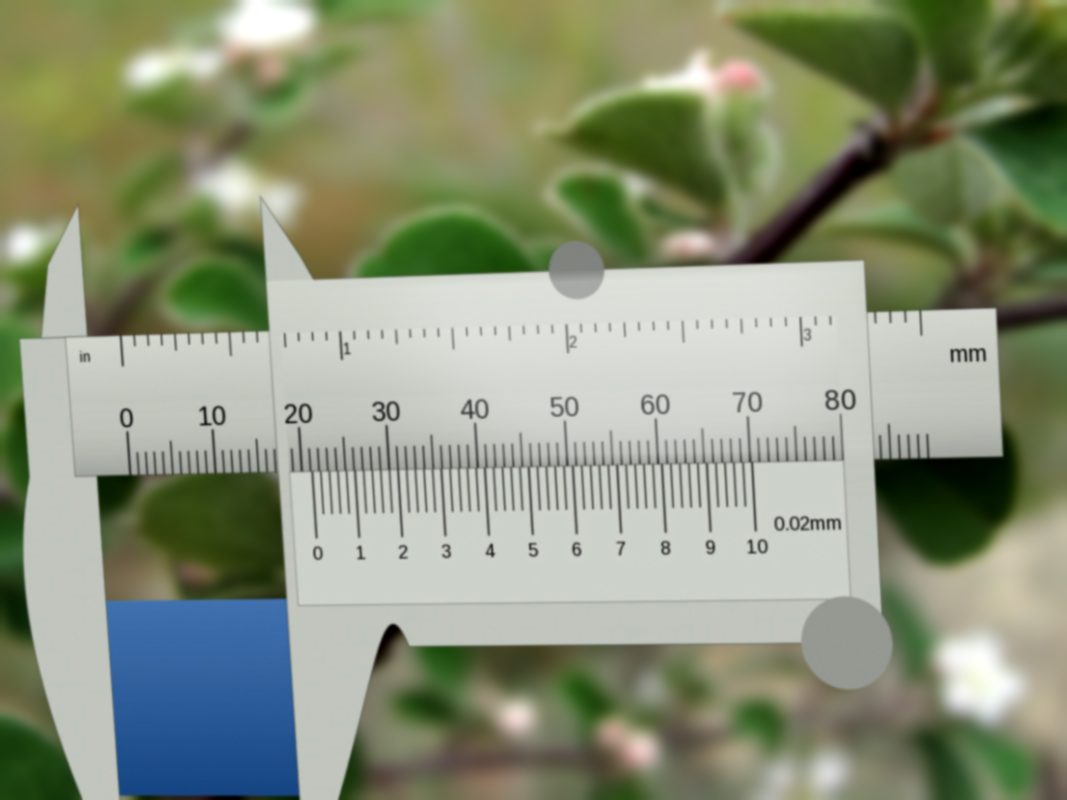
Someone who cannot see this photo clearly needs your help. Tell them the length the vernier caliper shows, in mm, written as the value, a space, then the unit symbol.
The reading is 21.2 mm
